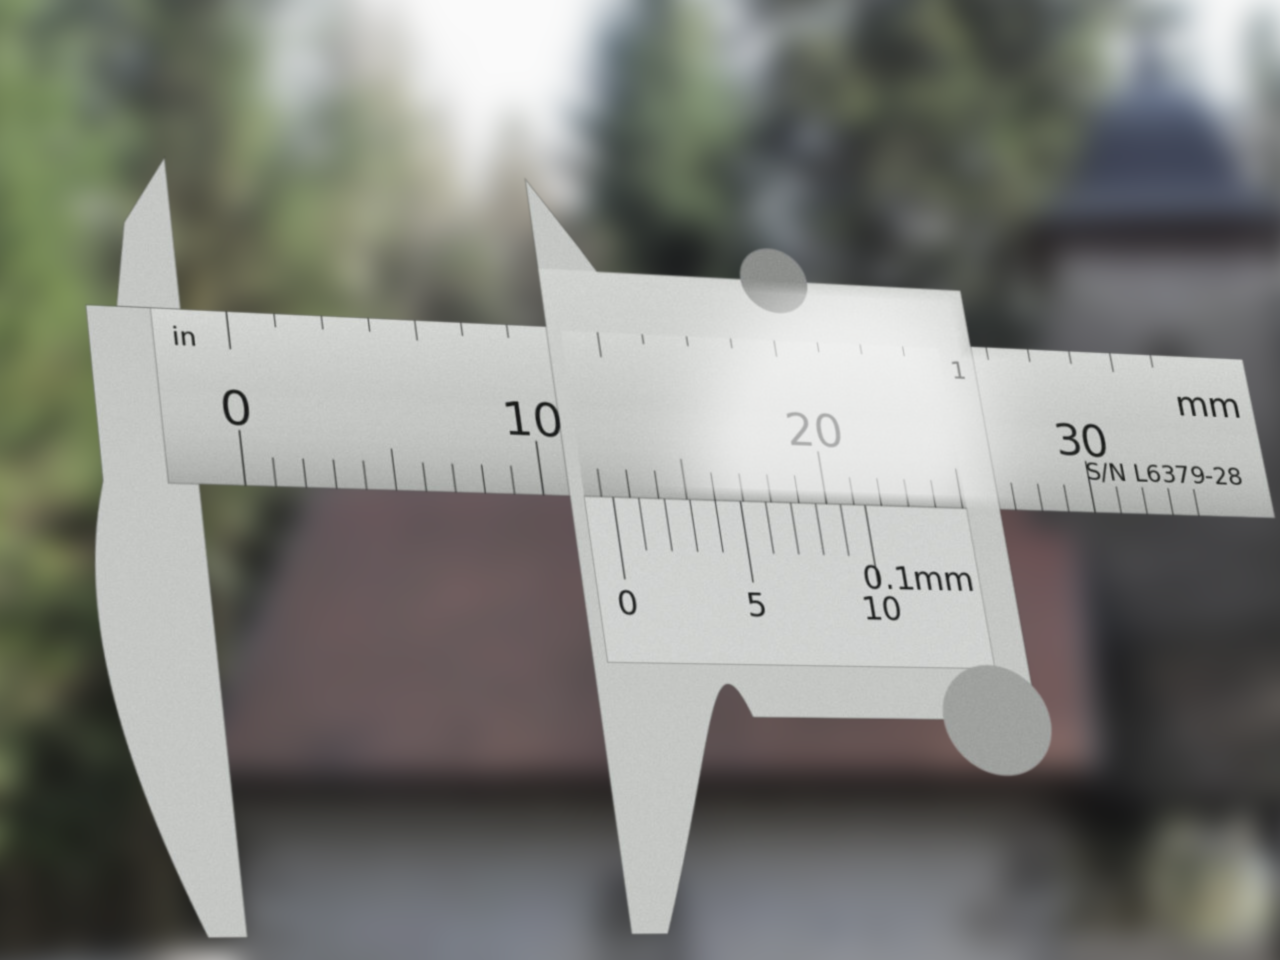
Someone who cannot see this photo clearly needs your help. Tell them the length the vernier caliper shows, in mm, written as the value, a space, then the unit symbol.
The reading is 12.4 mm
